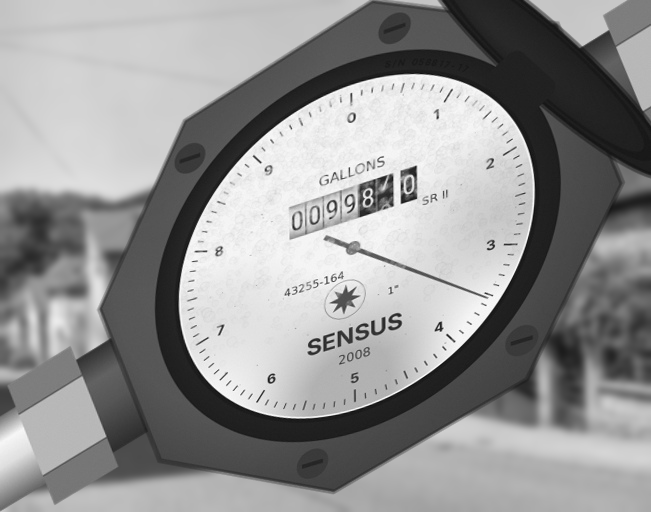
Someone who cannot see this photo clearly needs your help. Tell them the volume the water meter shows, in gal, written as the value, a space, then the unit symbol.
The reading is 99873.5 gal
